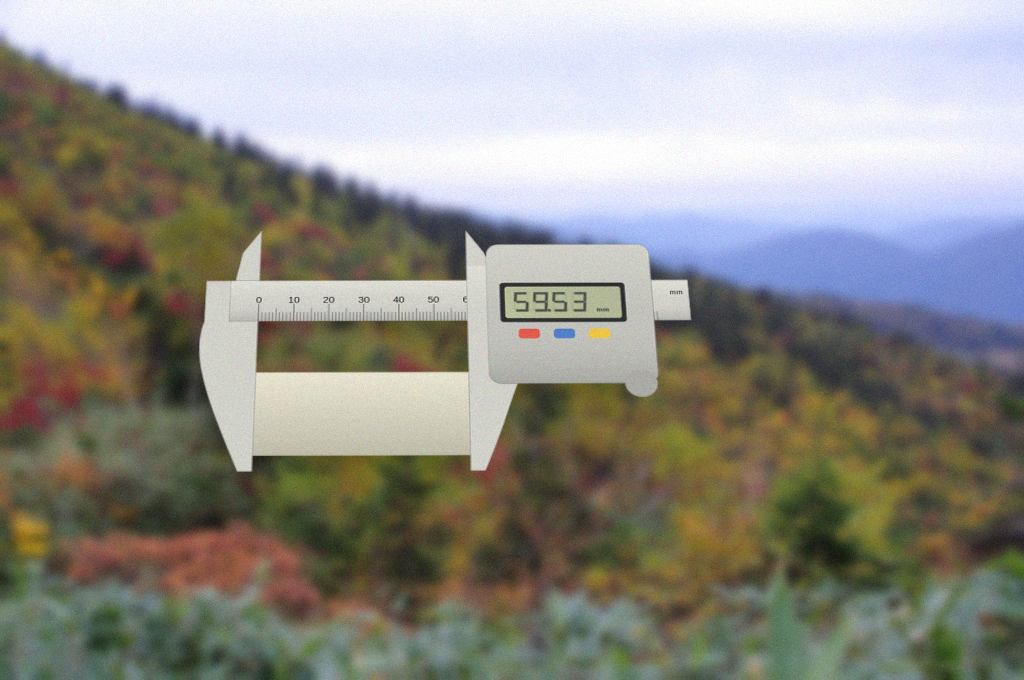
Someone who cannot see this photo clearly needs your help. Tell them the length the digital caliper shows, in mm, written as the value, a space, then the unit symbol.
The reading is 59.53 mm
